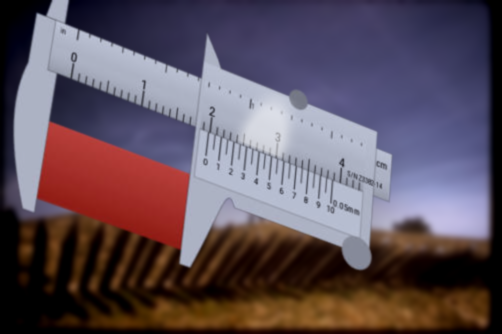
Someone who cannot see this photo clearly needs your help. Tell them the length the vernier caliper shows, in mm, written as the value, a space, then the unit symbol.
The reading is 19.8 mm
